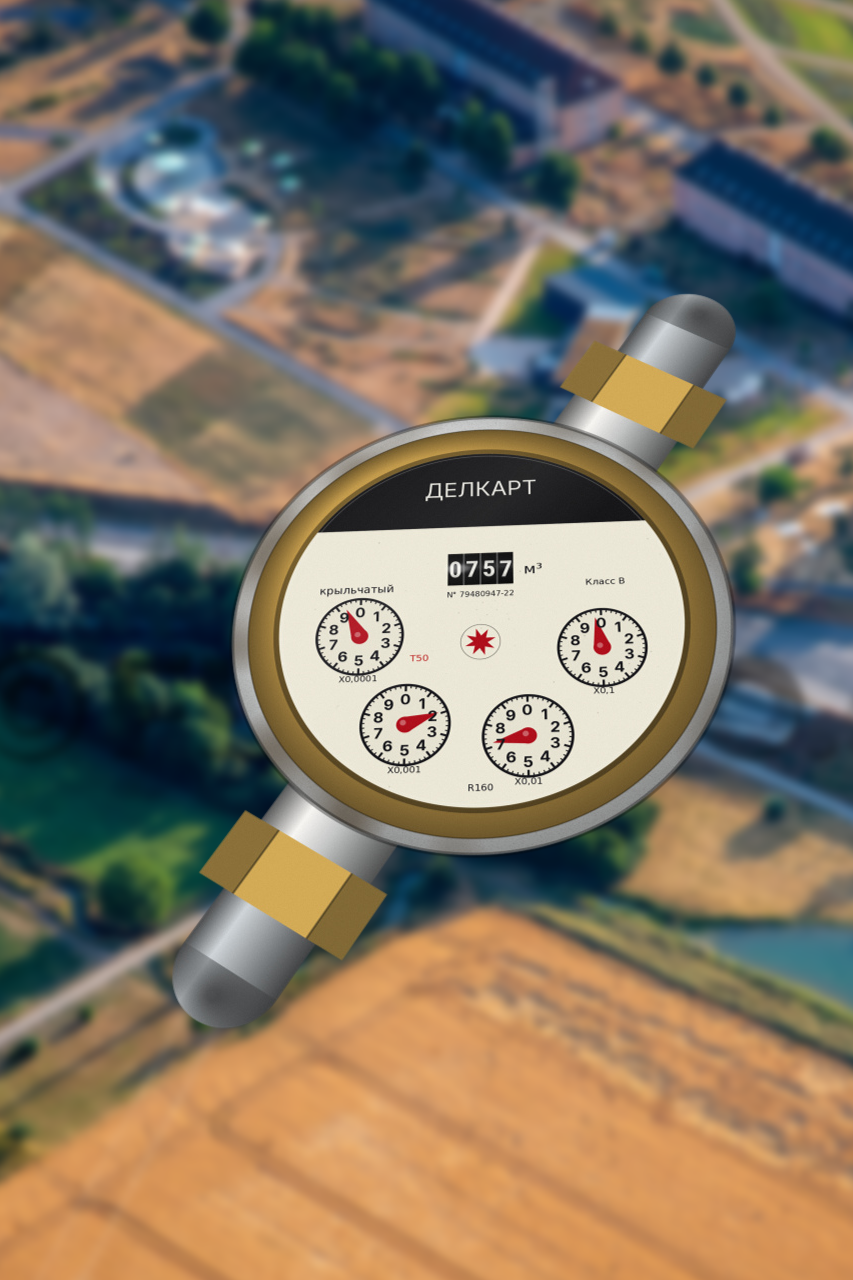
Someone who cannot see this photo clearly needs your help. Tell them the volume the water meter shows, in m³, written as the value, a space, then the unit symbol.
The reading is 756.9719 m³
